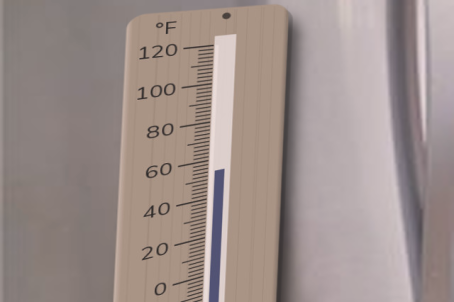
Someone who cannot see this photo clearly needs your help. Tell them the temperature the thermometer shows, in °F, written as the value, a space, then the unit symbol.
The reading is 54 °F
